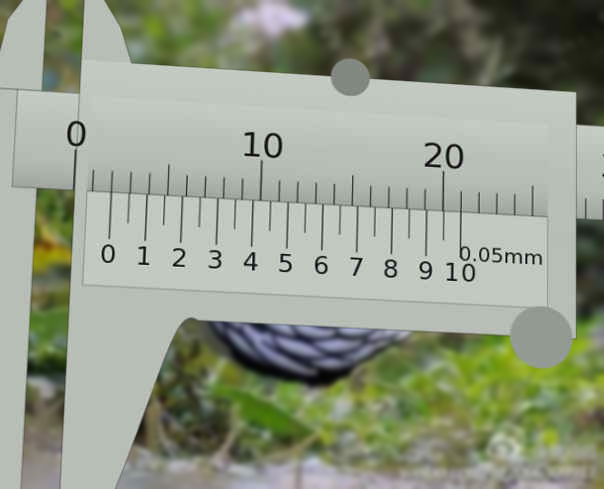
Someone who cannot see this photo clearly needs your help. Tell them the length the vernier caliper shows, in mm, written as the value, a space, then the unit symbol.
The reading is 2.0 mm
